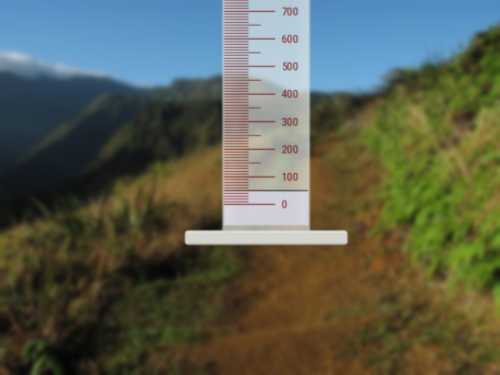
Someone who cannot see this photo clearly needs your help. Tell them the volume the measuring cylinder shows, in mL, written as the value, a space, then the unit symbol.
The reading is 50 mL
